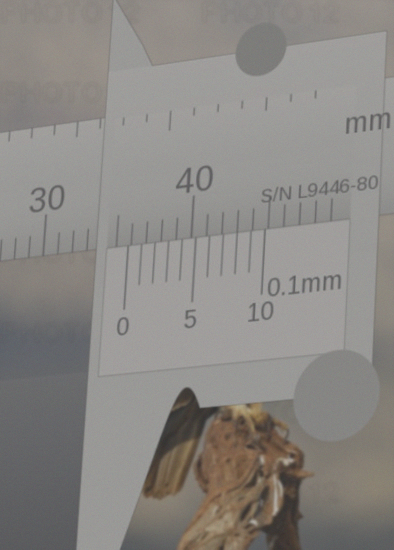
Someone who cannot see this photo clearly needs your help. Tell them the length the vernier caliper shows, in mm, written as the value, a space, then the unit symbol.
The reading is 35.8 mm
